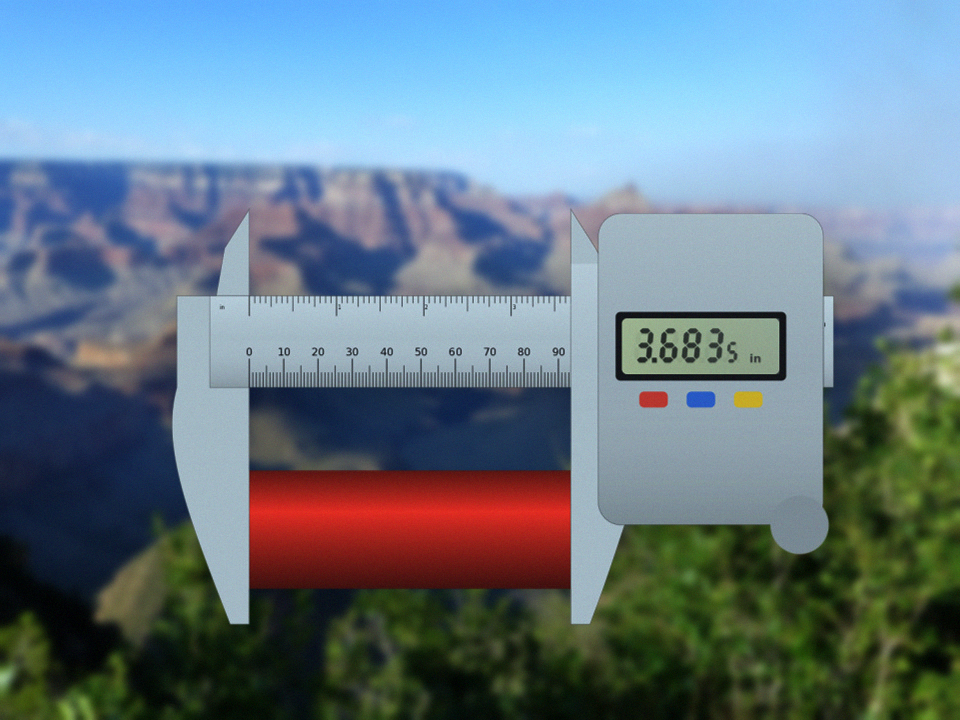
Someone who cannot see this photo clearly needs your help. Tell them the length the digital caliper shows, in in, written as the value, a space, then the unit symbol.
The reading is 3.6835 in
